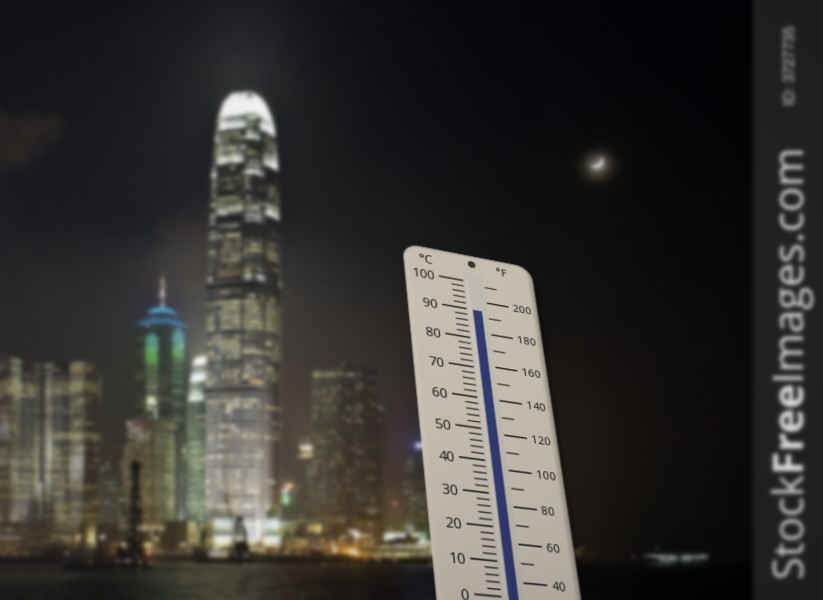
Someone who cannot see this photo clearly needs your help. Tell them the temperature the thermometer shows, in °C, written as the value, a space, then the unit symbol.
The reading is 90 °C
